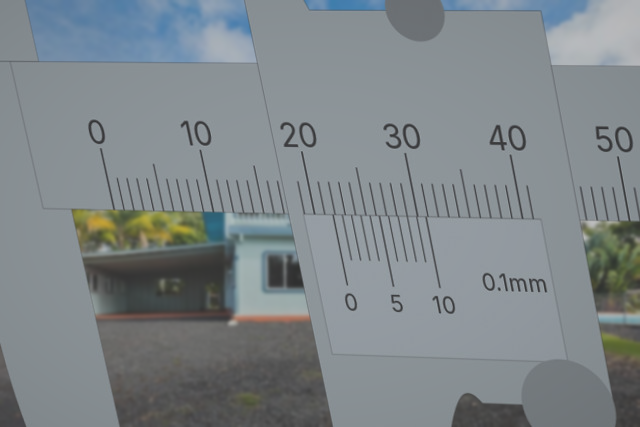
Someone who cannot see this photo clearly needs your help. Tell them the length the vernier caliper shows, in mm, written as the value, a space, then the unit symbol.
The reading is 21.8 mm
